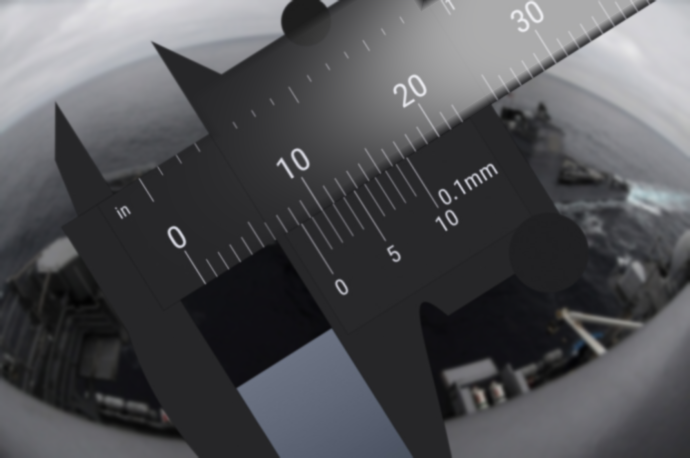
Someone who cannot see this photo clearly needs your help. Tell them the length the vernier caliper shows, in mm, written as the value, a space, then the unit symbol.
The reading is 8.2 mm
